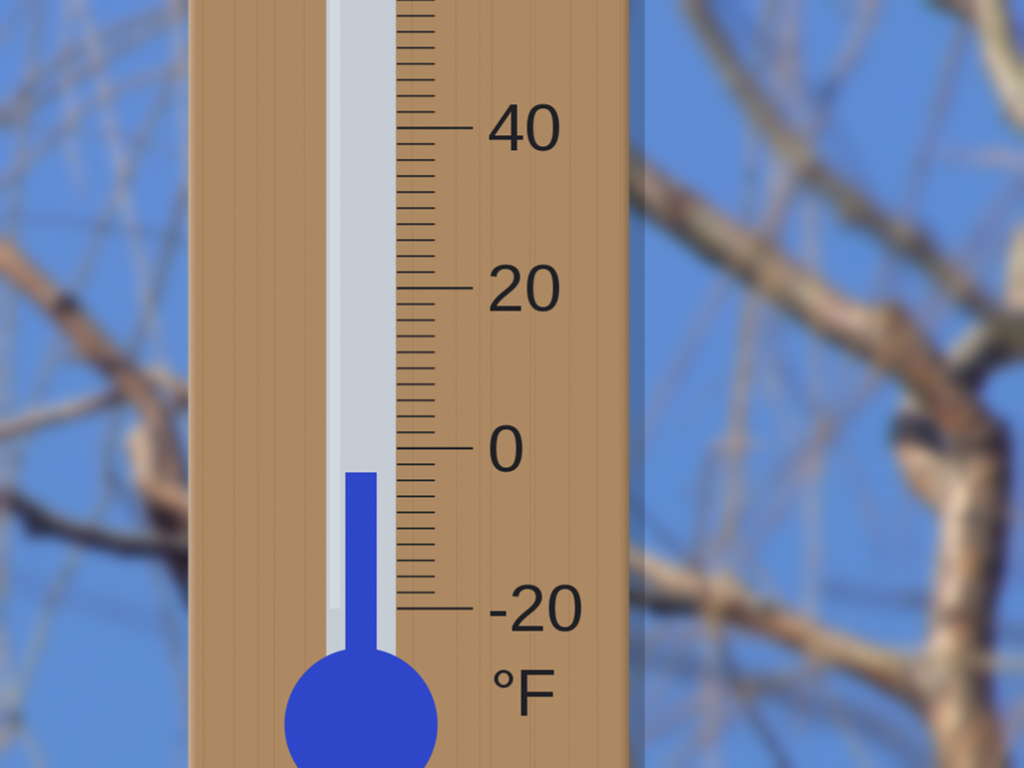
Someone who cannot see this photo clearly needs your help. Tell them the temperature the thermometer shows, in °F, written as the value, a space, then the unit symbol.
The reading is -3 °F
